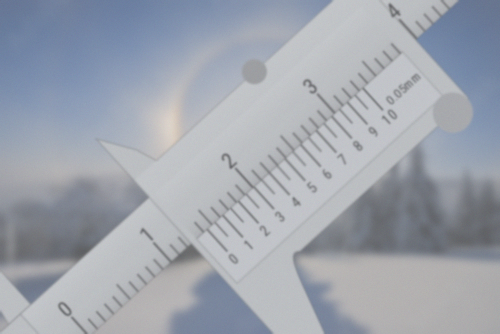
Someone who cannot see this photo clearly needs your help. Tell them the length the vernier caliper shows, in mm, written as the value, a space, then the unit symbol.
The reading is 14.4 mm
